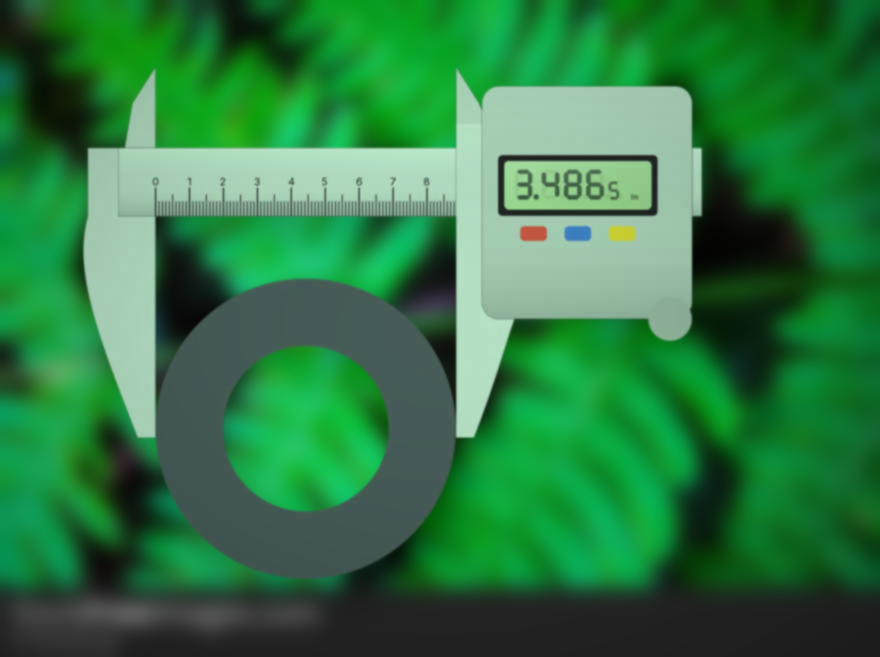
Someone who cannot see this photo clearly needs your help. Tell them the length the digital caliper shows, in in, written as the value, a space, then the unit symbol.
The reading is 3.4865 in
